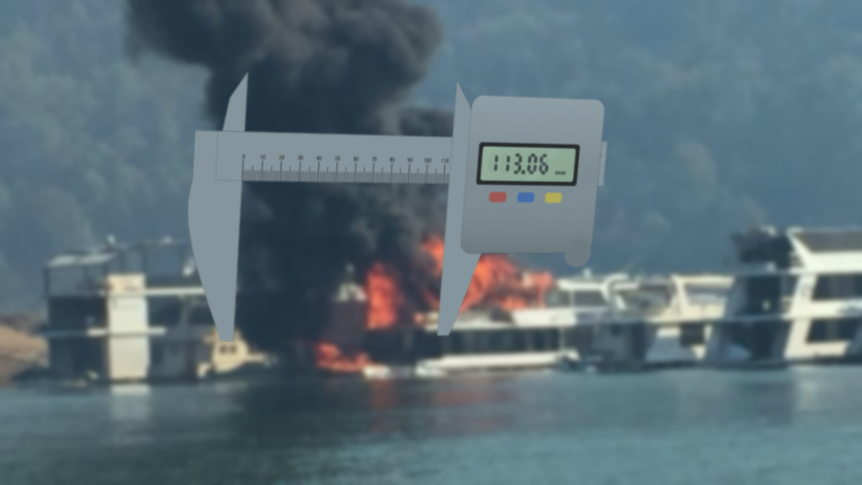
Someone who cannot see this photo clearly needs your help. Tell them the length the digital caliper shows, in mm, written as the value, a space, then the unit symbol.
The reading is 113.06 mm
